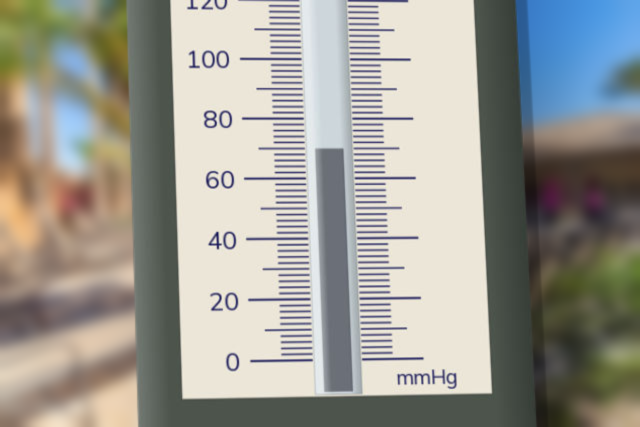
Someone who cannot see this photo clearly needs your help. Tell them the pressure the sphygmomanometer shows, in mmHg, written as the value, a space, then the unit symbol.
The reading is 70 mmHg
